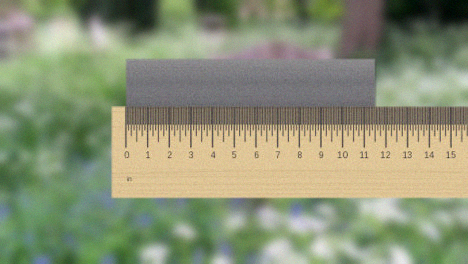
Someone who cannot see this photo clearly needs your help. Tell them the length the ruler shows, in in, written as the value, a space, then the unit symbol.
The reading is 11.5 in
